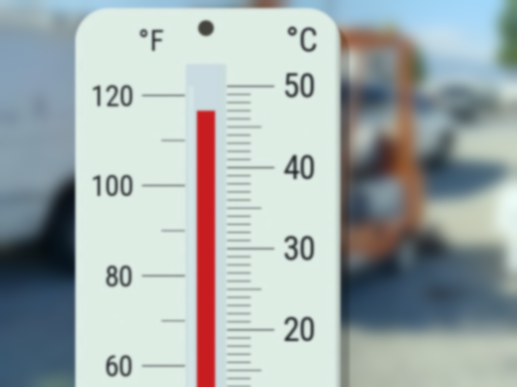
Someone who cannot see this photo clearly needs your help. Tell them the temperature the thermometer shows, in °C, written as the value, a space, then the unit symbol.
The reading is 47 °C
